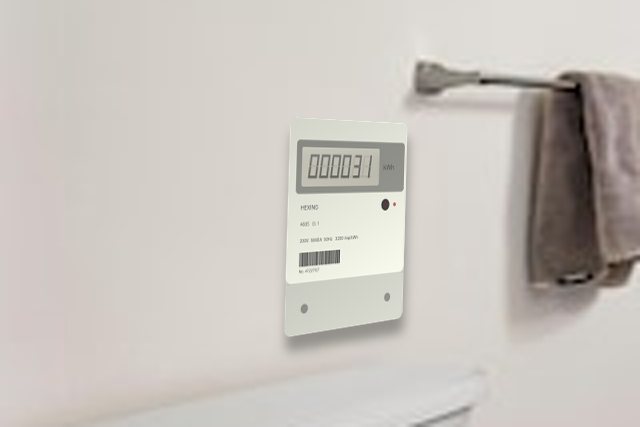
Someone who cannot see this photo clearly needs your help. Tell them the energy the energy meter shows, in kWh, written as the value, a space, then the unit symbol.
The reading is 31 kWh
